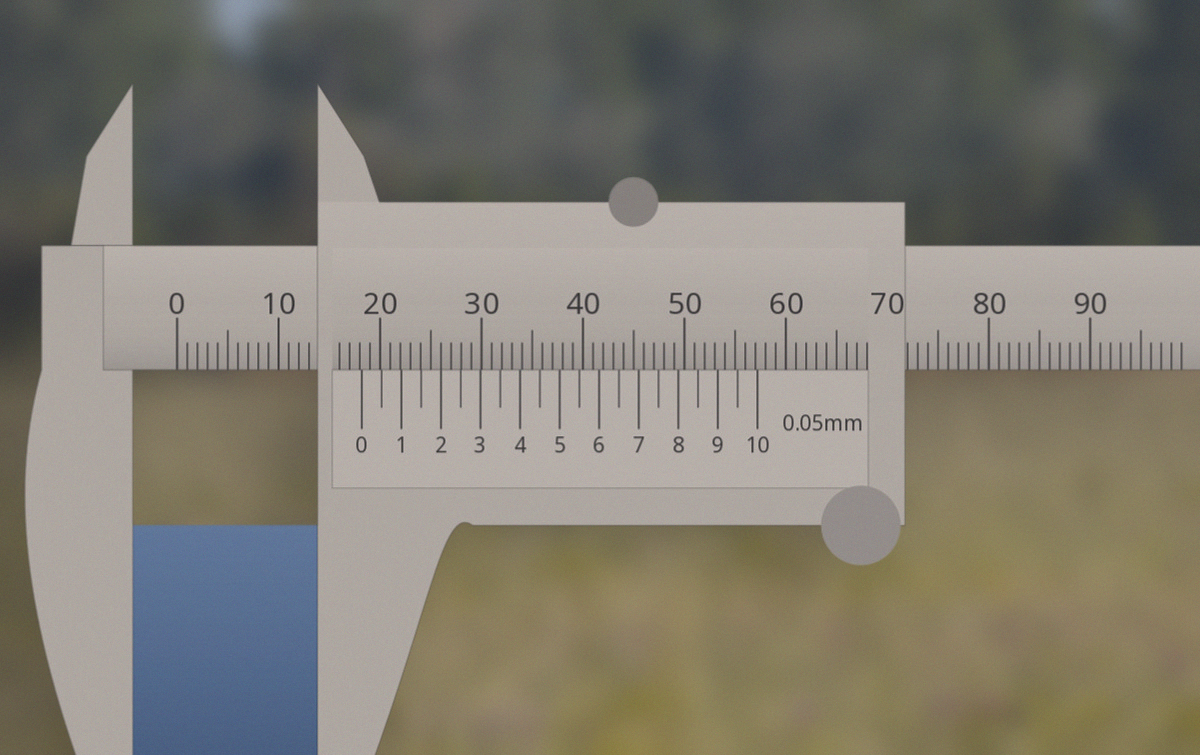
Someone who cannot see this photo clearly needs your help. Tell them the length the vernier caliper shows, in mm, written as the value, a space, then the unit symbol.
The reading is 18.2 mm
